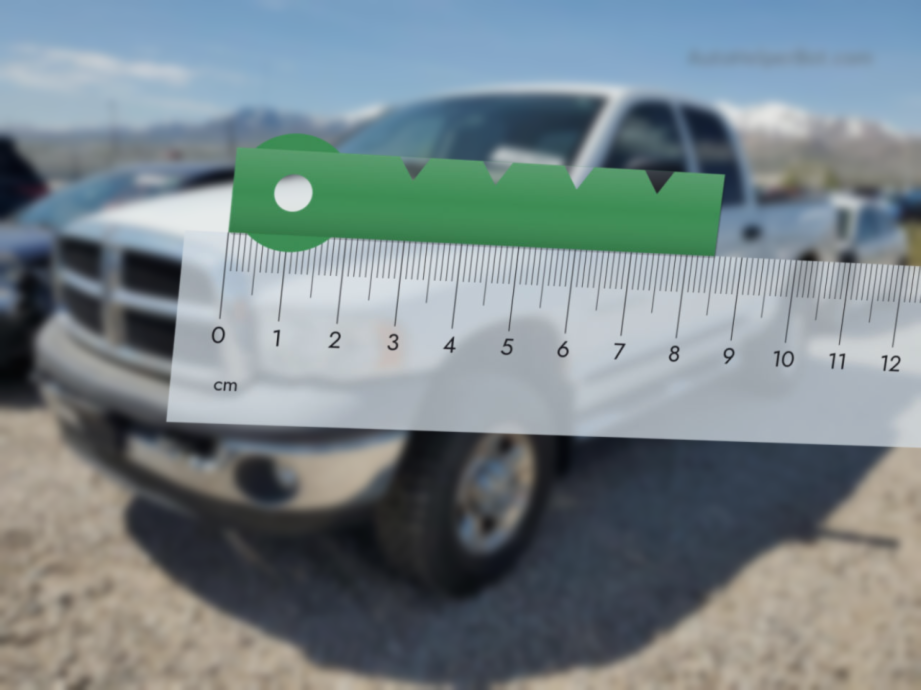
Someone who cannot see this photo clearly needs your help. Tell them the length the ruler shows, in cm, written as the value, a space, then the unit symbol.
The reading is 8.5 cm
